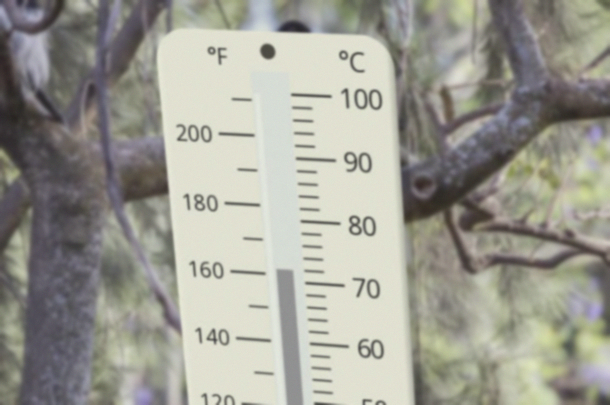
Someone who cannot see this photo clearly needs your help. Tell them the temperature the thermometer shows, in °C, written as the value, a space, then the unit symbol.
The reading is 72 °C
